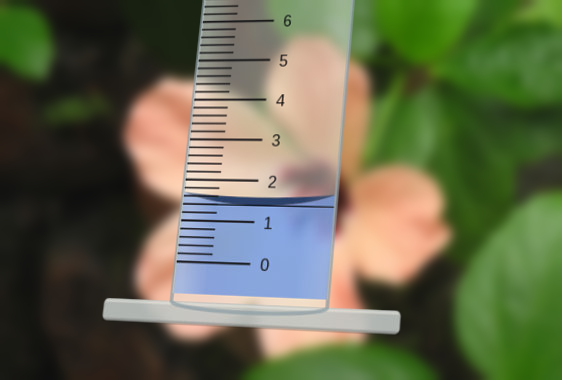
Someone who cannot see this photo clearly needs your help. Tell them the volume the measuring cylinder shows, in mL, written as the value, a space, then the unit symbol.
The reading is 1.4 mL
